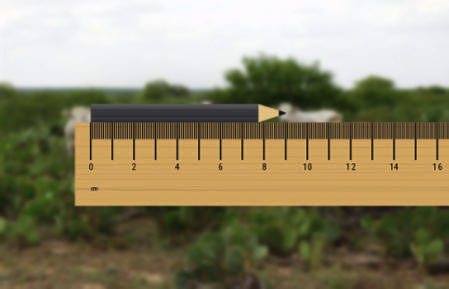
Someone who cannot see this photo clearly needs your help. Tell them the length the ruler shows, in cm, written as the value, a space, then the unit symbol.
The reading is 9 cm
